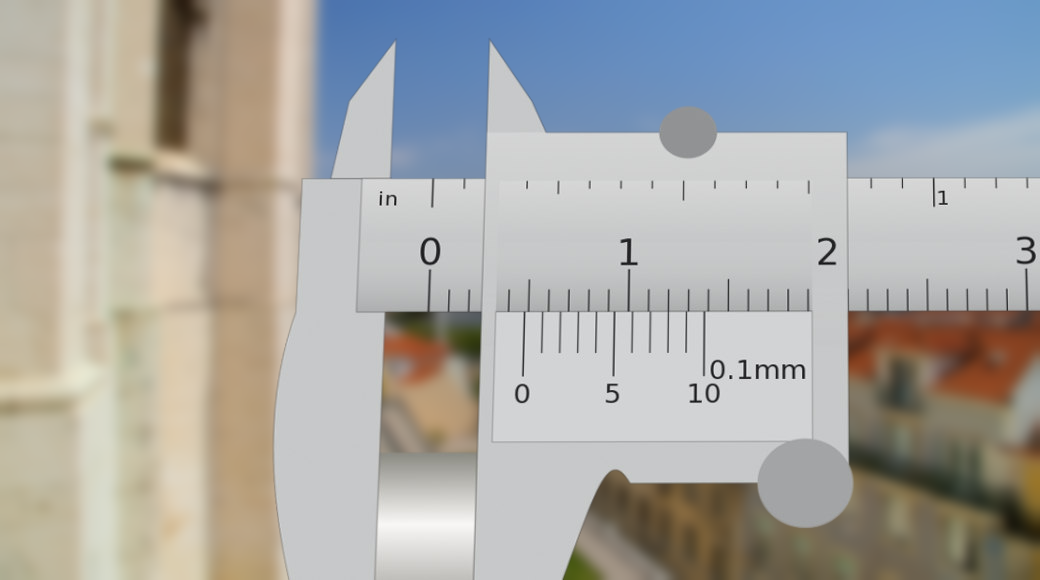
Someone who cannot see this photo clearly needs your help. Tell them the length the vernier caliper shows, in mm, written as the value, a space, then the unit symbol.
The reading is 4.8 mm
